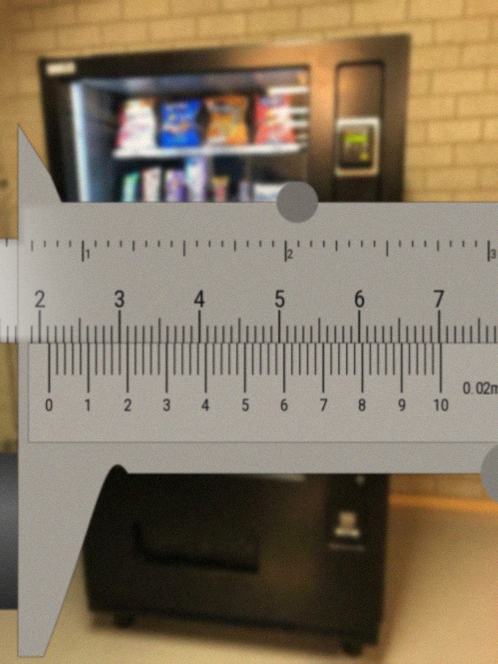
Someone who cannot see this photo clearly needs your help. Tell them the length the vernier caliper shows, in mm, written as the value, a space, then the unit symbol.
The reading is 21.2 mm
